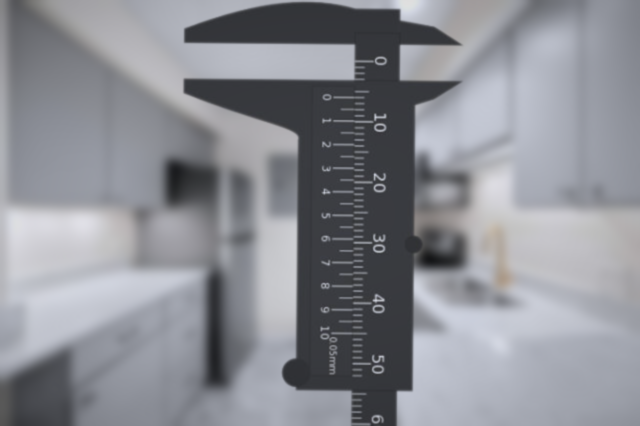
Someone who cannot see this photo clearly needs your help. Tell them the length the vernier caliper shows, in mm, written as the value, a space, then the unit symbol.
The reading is 6.0 mm
